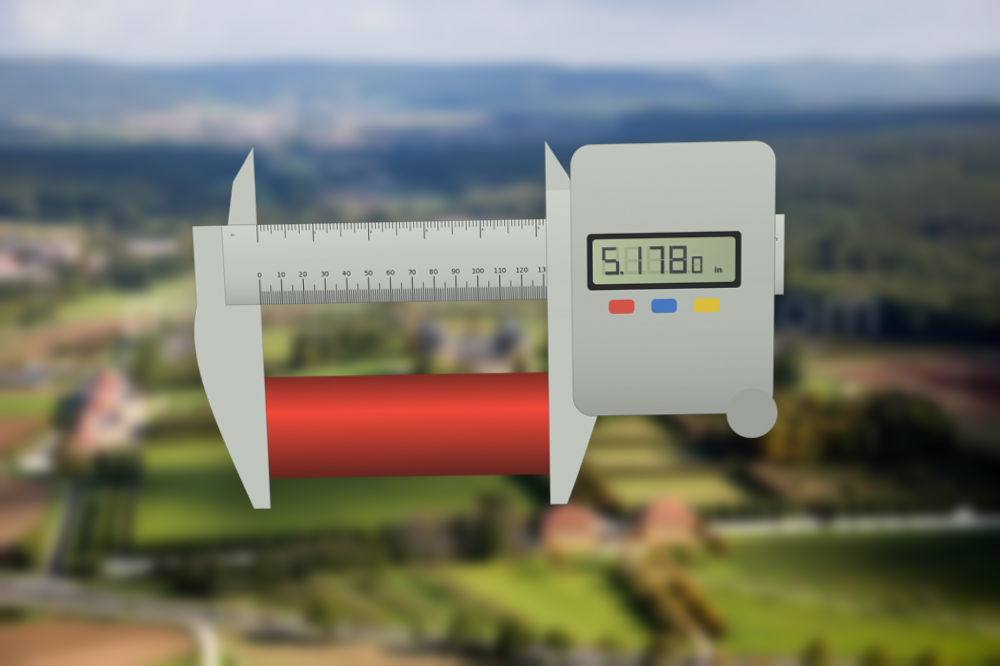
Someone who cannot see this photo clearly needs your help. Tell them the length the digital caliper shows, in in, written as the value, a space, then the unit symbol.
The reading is 5.1780 in
